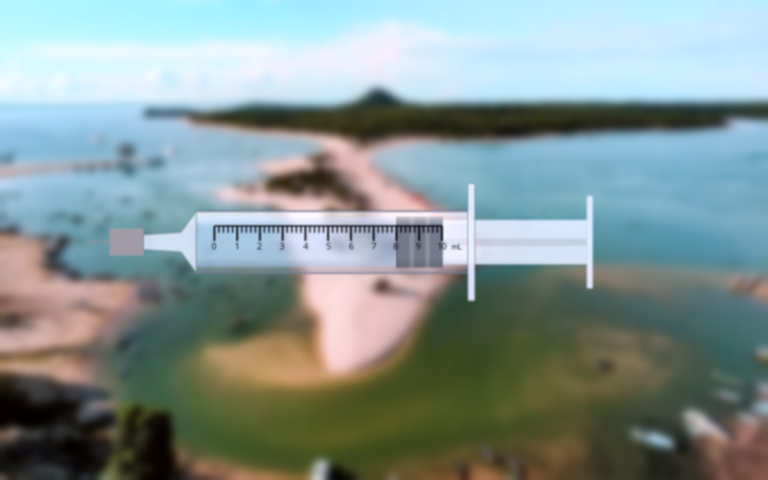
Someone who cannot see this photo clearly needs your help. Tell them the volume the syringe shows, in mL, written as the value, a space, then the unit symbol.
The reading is 8 mL
